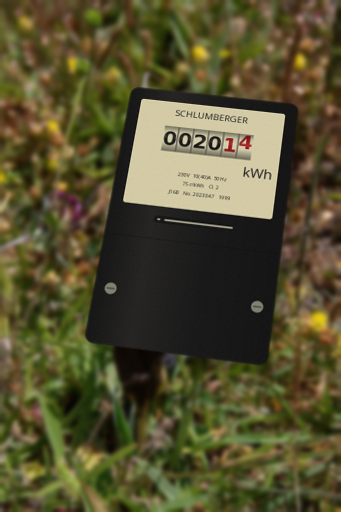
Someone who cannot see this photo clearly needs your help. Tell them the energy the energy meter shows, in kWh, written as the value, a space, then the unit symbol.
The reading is 20.14 kWh
